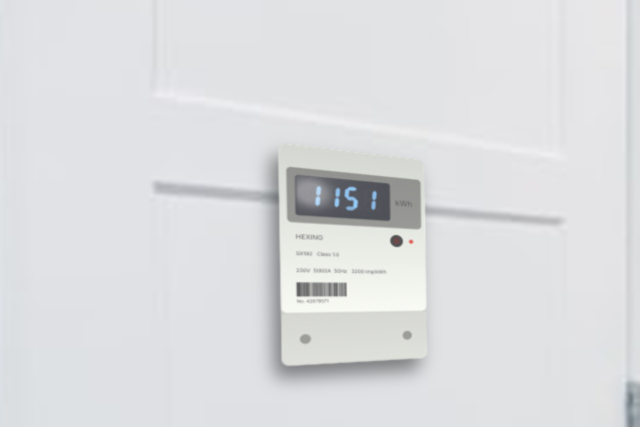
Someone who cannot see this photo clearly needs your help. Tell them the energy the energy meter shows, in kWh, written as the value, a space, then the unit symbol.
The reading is 1151 kWh
